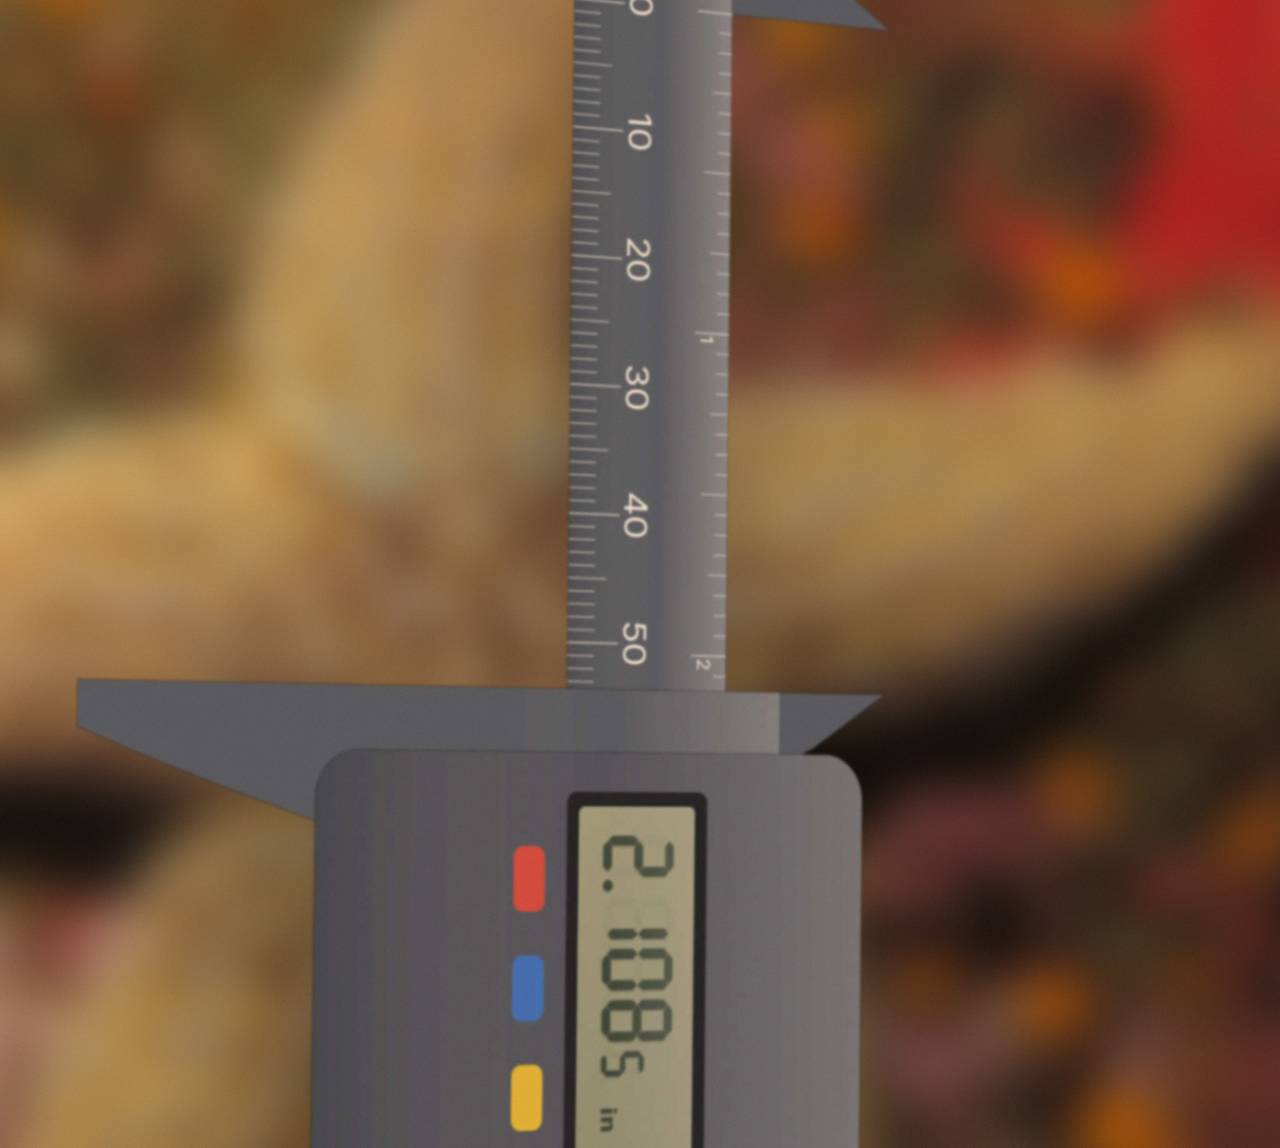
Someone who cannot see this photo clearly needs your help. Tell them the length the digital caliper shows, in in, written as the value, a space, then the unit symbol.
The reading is 2.1085 in
